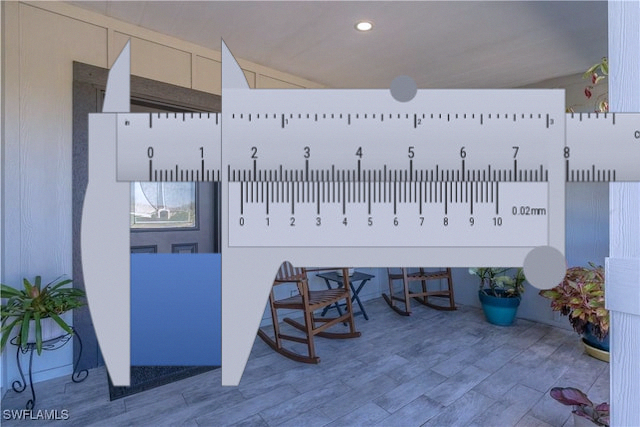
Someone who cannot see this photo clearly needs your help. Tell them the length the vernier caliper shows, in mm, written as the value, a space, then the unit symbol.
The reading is 17.5 mm
